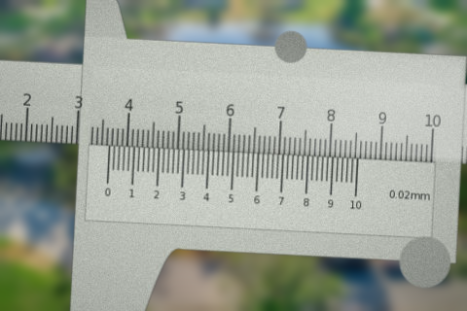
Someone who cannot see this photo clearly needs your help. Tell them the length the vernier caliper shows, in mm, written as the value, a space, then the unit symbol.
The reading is 36.5 mm
